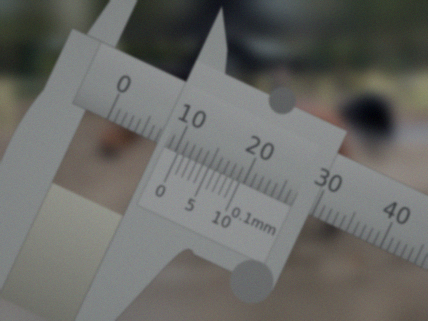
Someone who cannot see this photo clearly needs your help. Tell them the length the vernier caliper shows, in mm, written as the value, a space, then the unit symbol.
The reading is 10.4 mm
